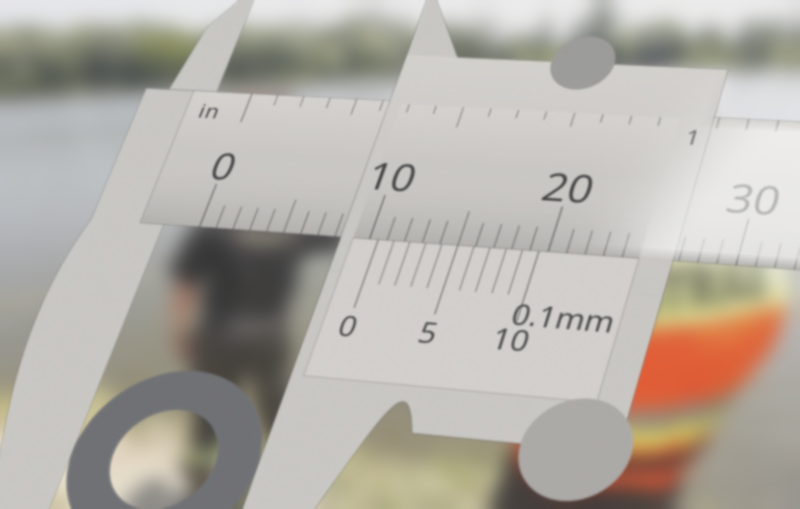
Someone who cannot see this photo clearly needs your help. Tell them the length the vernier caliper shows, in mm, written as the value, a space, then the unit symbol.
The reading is 10.5 mm
